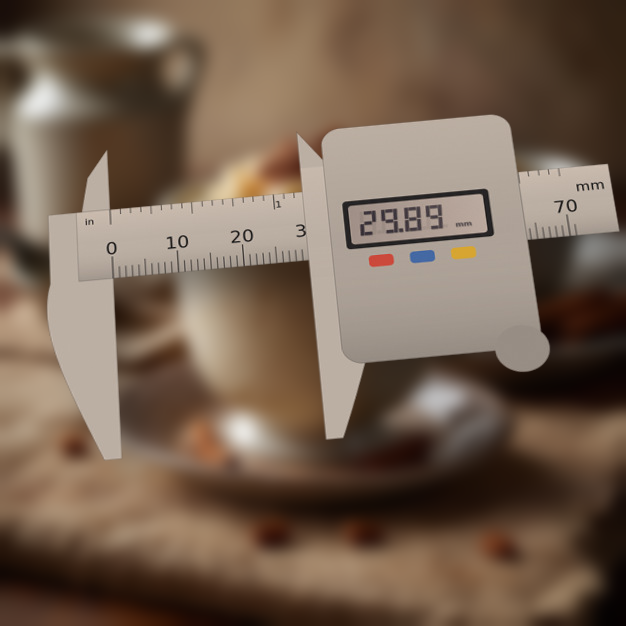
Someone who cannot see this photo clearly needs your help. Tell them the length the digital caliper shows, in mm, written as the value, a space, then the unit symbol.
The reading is 29.89 mm
